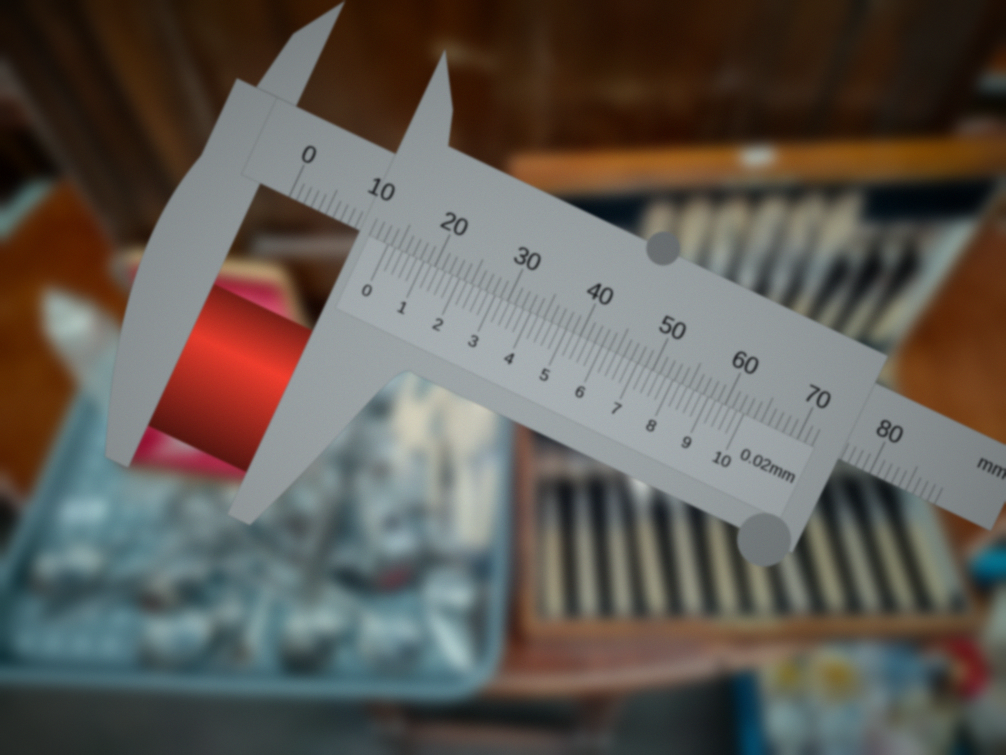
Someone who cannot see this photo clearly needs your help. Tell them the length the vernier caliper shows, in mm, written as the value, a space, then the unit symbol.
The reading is 13.6 mm
